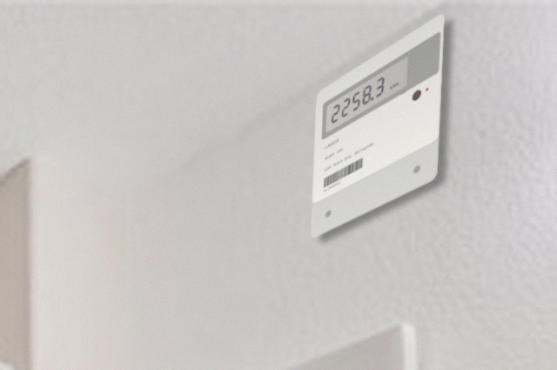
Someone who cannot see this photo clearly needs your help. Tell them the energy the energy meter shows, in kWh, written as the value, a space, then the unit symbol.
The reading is 2258.3 kWh
